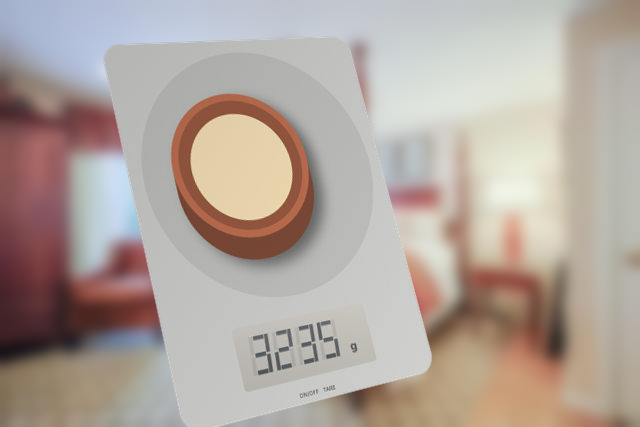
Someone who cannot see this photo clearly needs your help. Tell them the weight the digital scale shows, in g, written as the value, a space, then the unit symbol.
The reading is 3235 g
